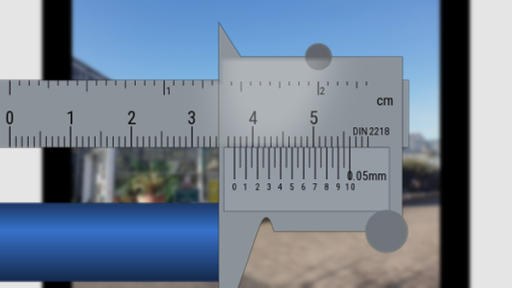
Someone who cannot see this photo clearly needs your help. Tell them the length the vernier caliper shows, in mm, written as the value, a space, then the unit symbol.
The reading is 37.0 mm
